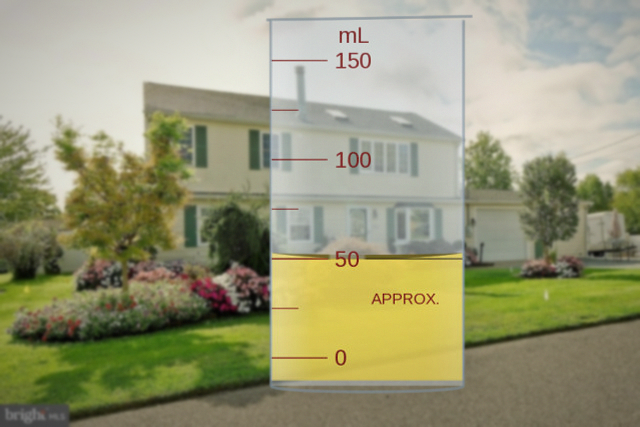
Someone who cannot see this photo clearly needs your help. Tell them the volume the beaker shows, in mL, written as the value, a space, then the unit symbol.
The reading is 50 mL
